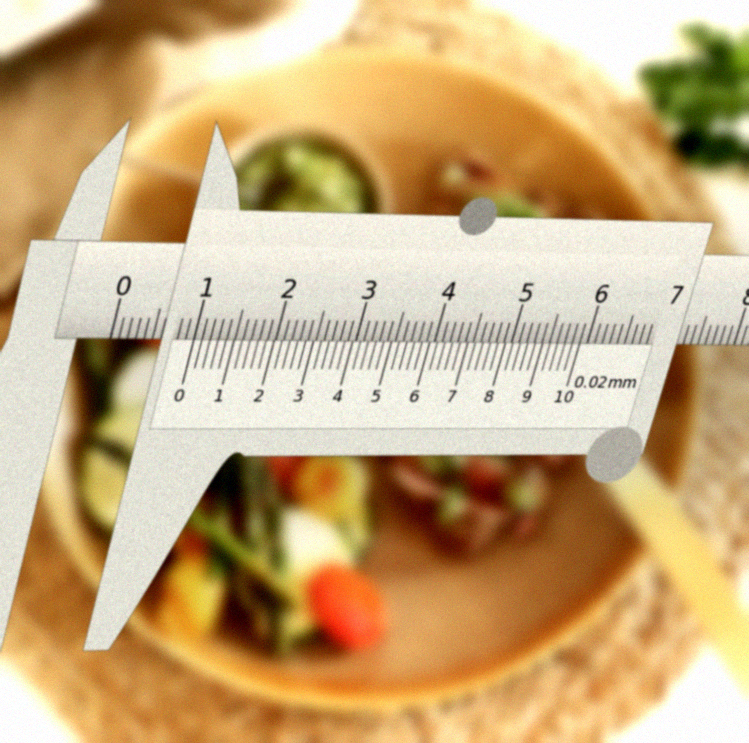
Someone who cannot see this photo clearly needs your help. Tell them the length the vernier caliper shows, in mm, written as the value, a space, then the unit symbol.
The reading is 10.0 mm
